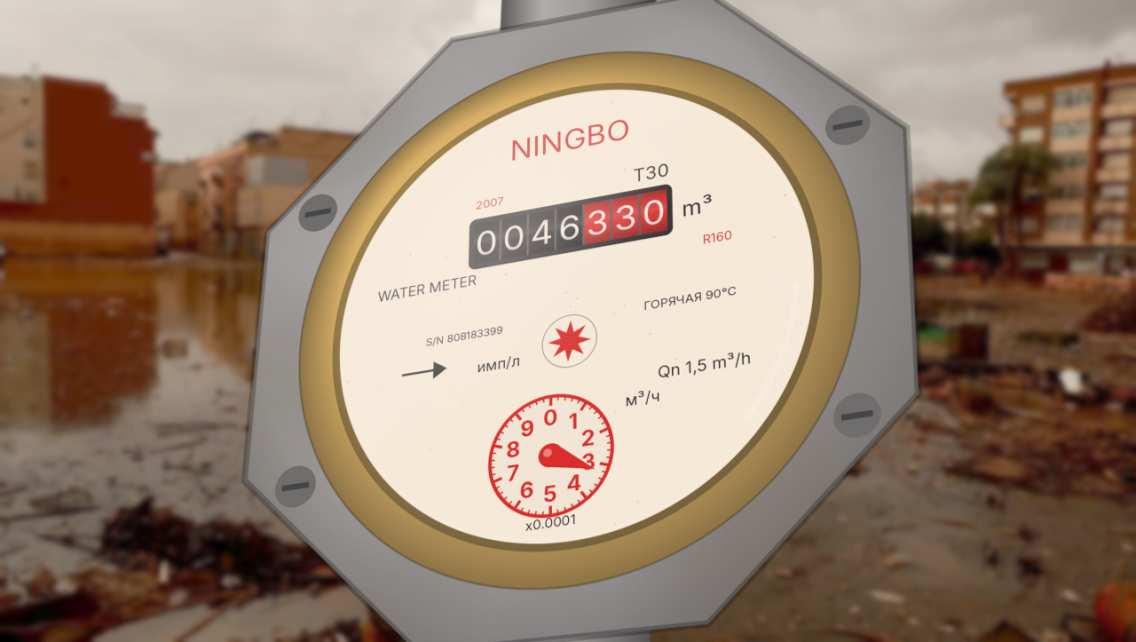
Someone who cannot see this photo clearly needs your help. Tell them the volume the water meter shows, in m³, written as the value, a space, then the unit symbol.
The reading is 46.3303 m³
